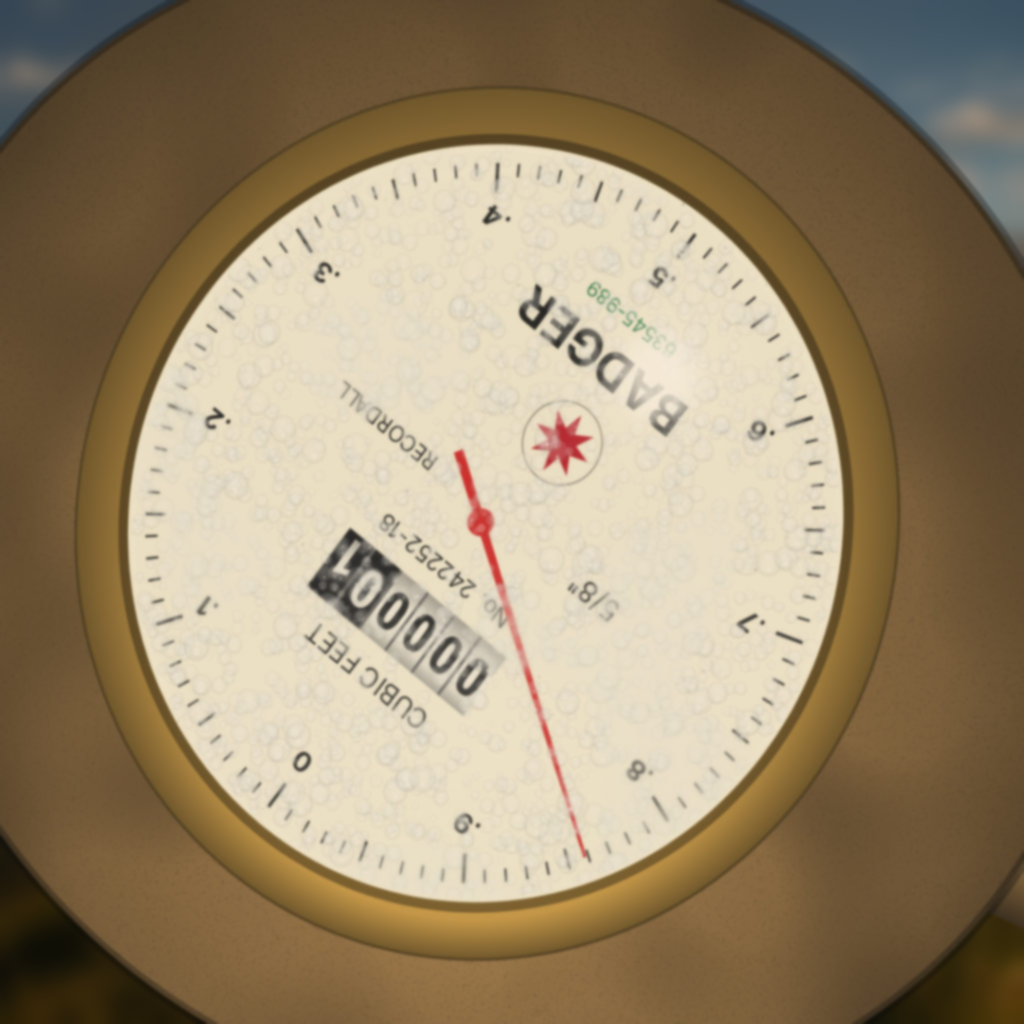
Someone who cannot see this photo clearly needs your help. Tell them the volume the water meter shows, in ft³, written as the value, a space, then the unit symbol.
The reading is 0.84 ft³
